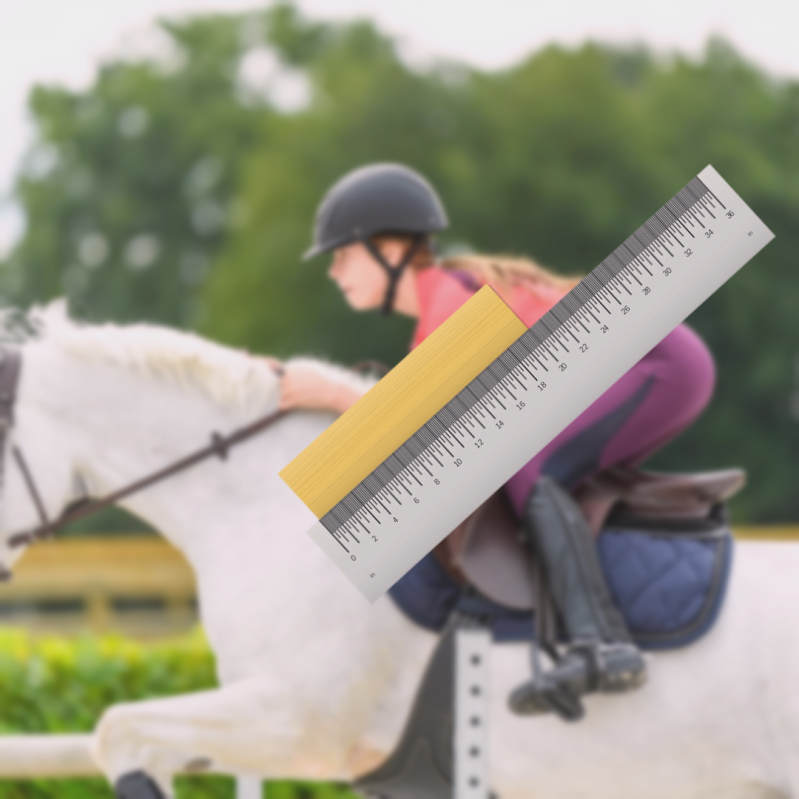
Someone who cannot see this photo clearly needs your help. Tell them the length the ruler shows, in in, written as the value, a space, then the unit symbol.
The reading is 20 in
